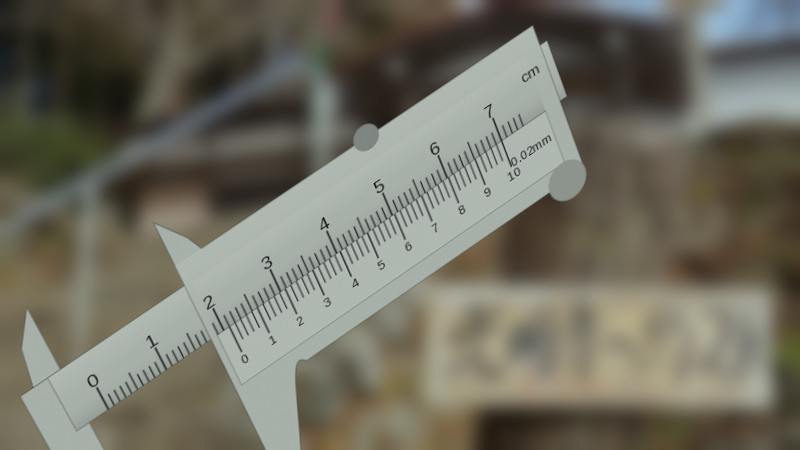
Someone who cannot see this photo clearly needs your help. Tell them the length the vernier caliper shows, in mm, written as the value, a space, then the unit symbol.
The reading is 21.0 mm
